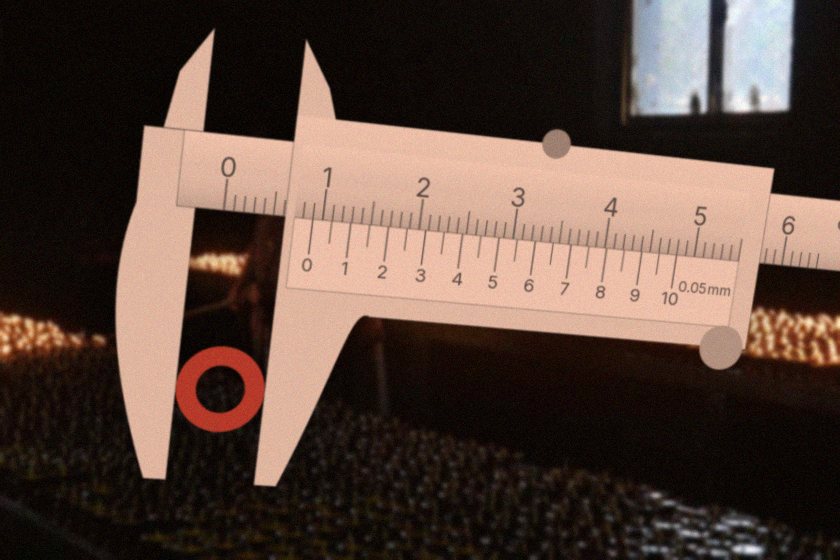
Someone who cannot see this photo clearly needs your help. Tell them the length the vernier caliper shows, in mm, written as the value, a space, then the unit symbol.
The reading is 9.0 mm
